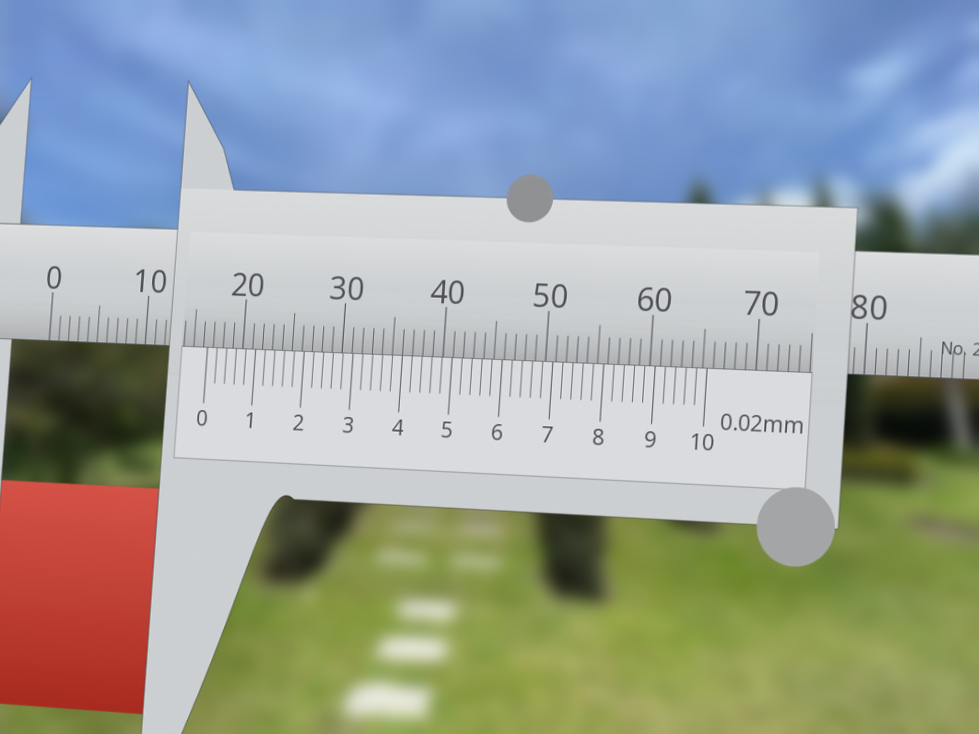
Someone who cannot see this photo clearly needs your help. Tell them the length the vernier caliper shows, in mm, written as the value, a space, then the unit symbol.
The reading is 16.4 mm
